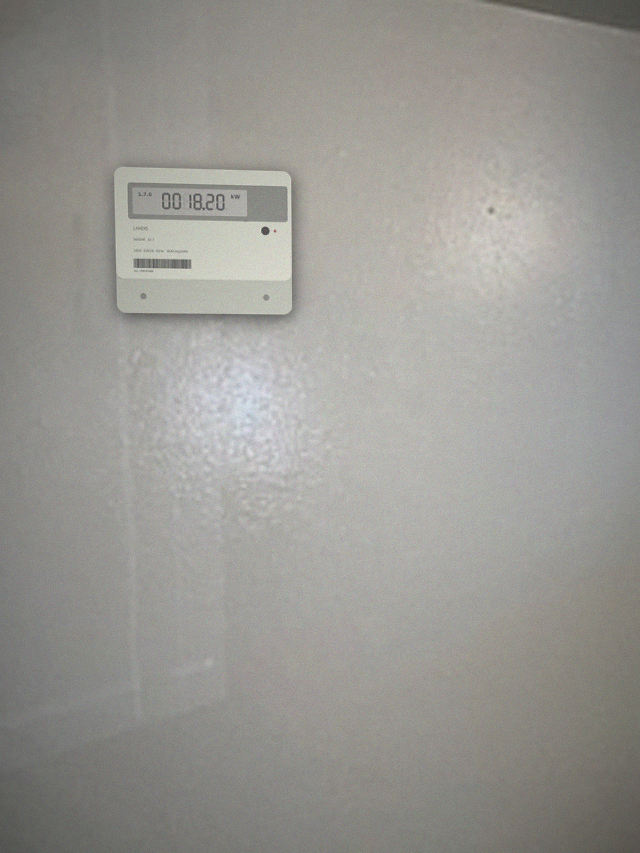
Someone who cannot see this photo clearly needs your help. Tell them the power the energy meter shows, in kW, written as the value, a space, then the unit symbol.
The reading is 18.20 kW
